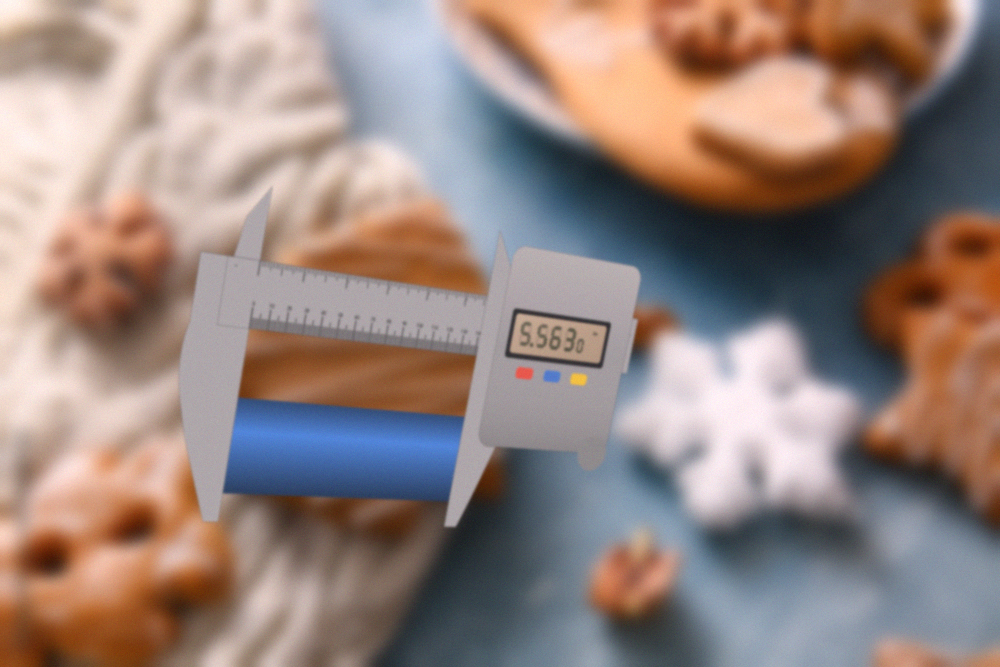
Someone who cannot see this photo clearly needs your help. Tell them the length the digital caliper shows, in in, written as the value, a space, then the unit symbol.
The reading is 5.5630 in
